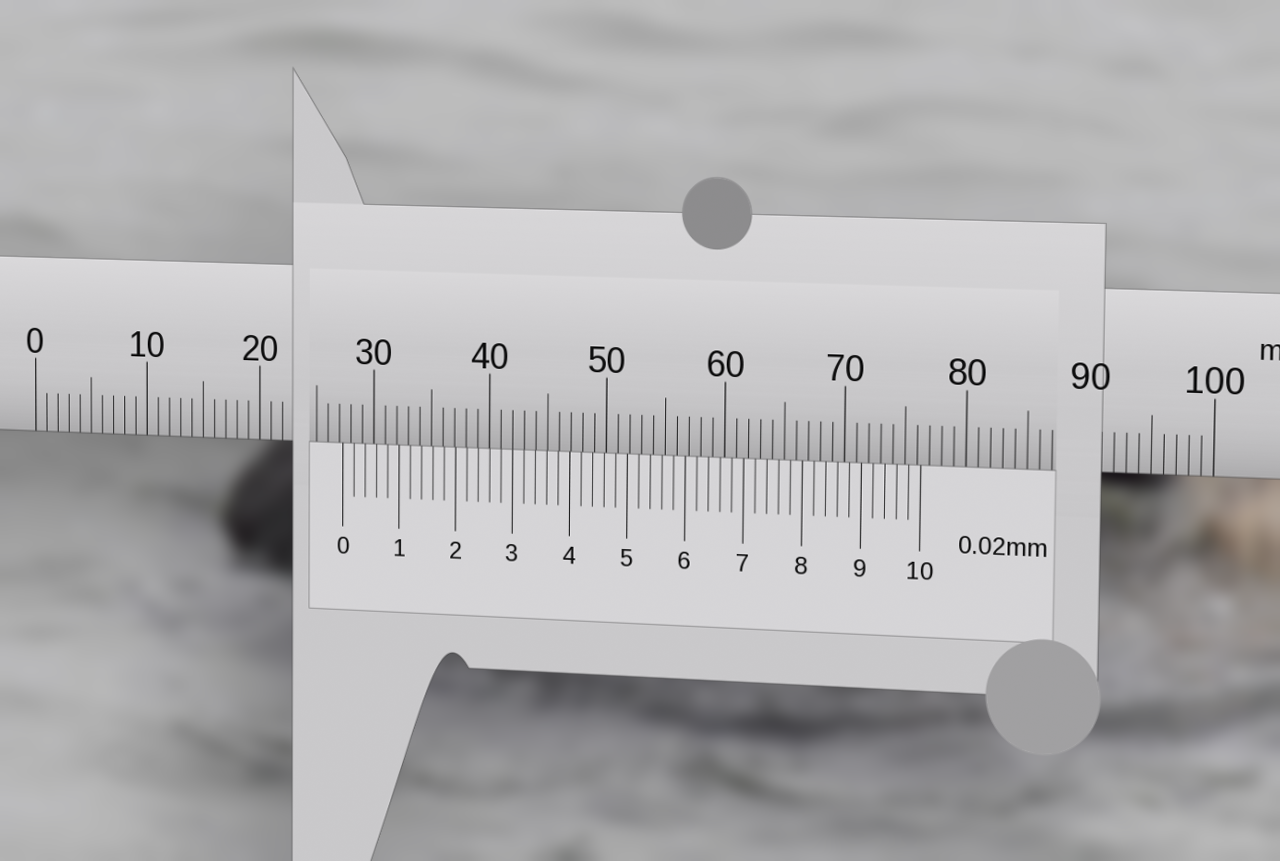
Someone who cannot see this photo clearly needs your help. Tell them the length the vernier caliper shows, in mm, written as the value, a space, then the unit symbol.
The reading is 27.3 mm
